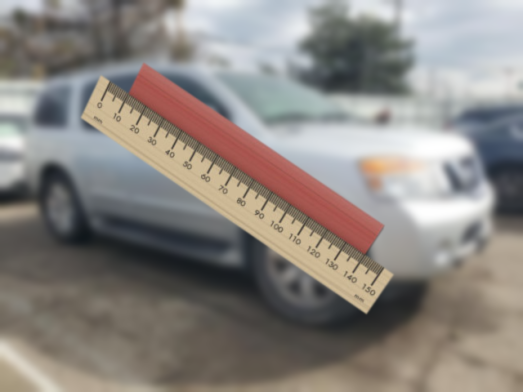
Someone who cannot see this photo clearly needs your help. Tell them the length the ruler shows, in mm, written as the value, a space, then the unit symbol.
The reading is 130 mm
